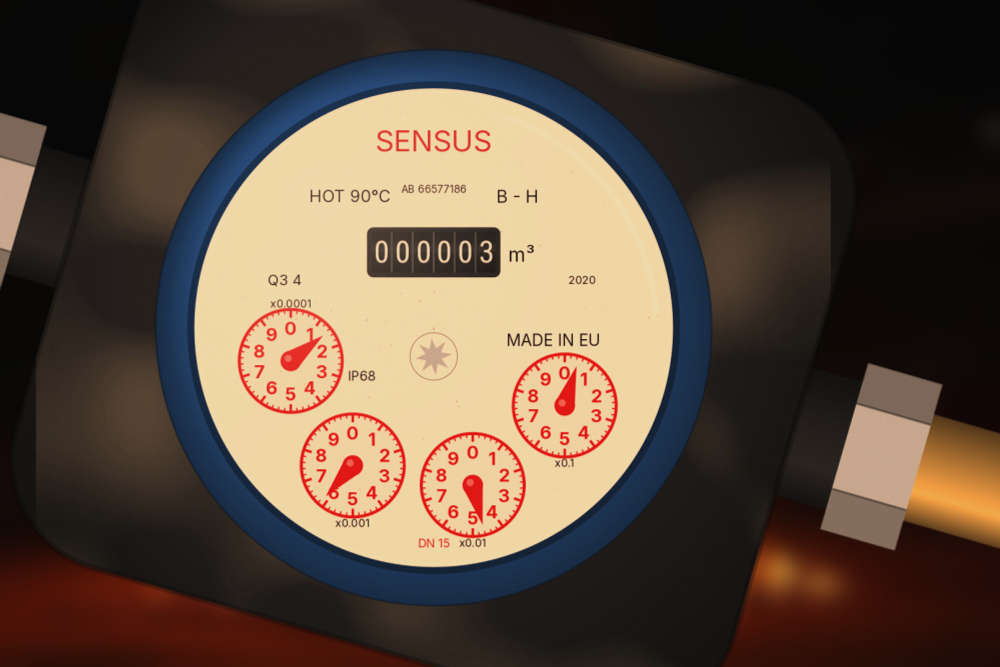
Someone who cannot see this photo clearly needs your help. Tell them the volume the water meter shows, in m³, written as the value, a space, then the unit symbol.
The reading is 3.0461 m³
